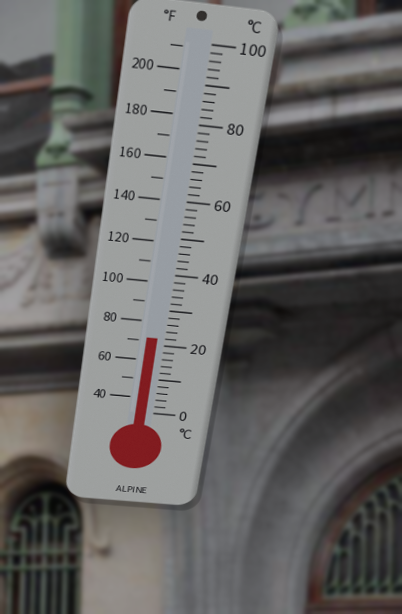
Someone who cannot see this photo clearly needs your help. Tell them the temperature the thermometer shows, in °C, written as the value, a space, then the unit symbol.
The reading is 22 °C
